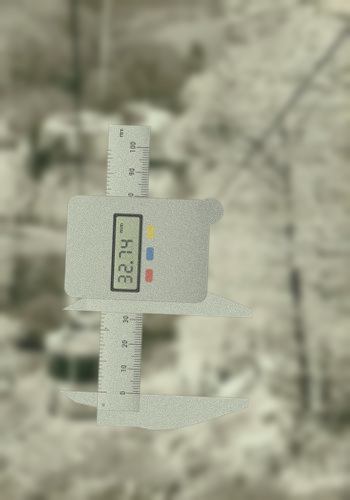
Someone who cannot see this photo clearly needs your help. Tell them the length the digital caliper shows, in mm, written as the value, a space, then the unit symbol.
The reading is 32.74 mm
